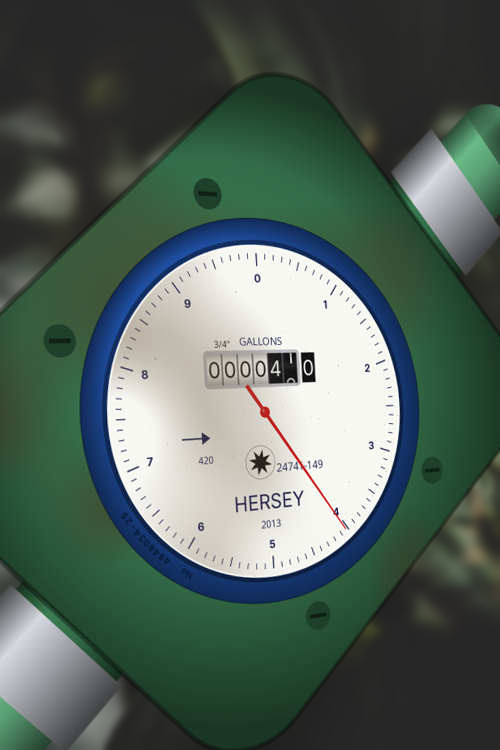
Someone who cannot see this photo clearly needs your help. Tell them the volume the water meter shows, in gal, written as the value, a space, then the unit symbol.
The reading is 414.0 gal
